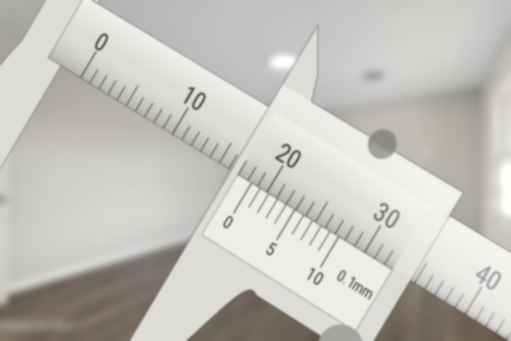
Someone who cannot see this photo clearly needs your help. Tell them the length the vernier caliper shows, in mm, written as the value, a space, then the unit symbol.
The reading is 18.4 mm
